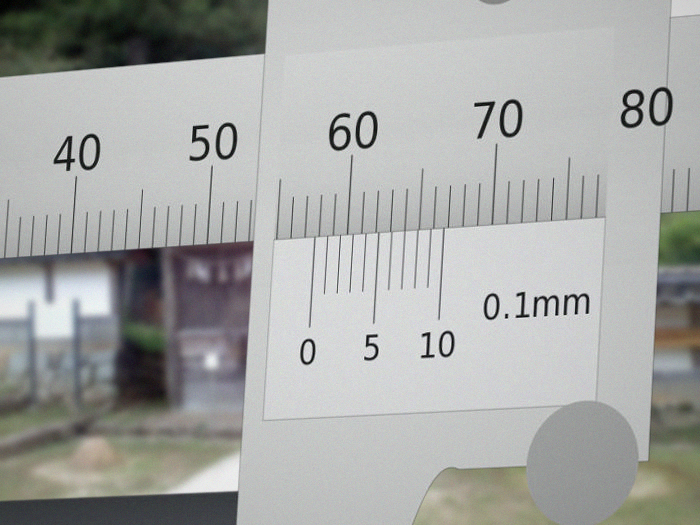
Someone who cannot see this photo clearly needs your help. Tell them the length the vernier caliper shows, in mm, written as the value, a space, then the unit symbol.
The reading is 57.7 mm
